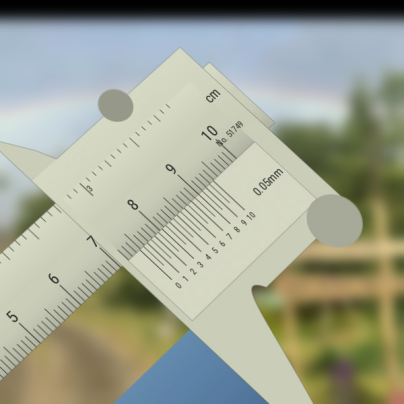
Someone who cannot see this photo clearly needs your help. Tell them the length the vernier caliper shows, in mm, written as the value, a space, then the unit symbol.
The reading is 74.8 mm
